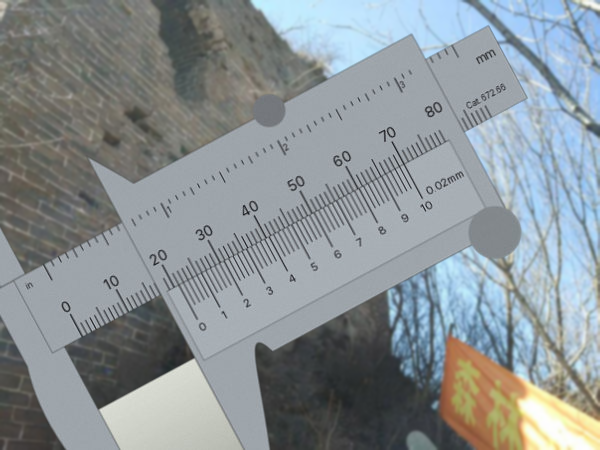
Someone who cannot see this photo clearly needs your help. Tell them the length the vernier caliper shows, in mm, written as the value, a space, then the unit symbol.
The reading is 21.0 mm
